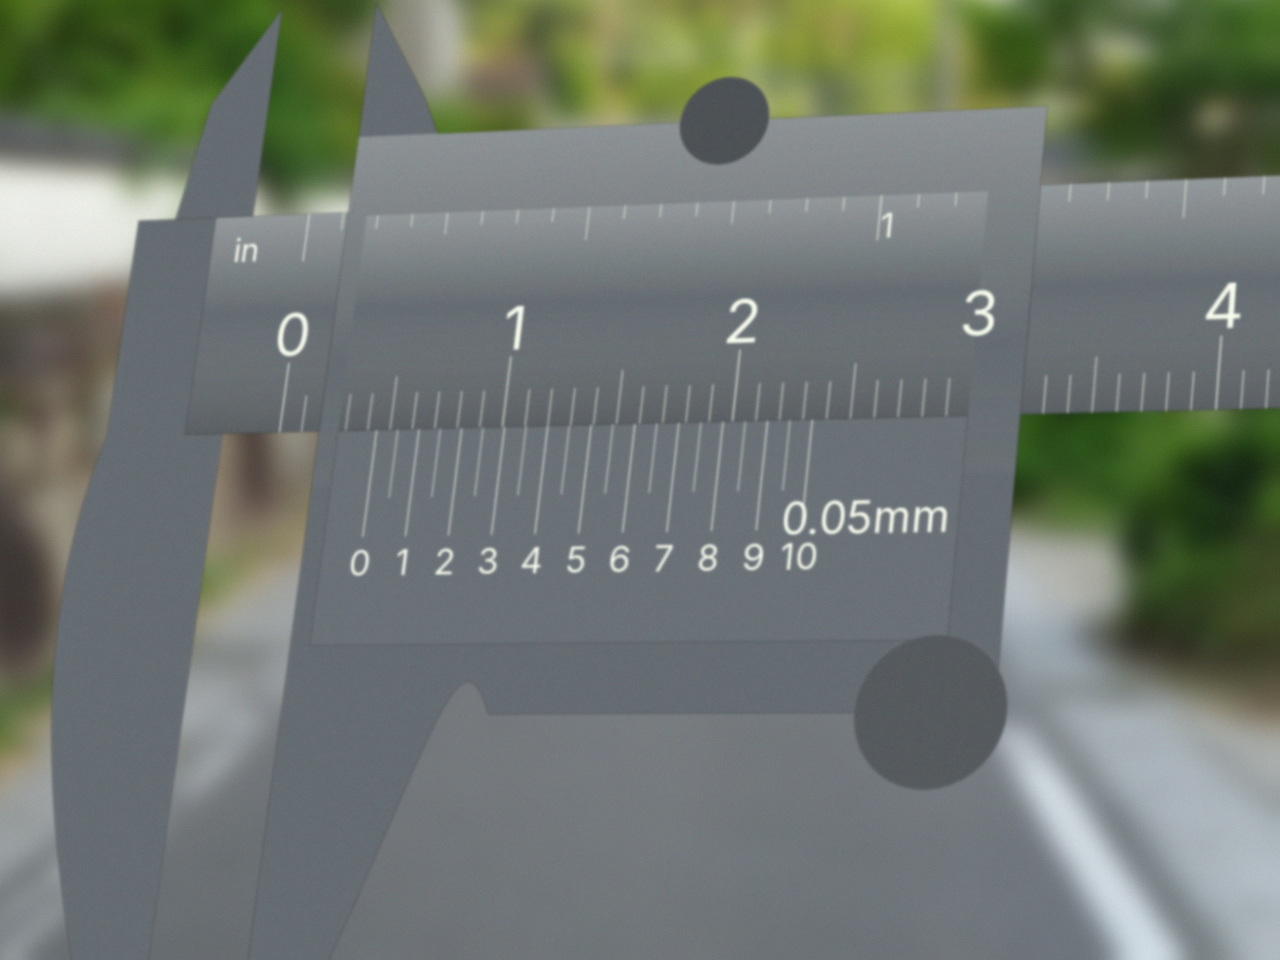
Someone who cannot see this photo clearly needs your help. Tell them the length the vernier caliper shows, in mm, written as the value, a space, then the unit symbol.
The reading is 4.4 mm
